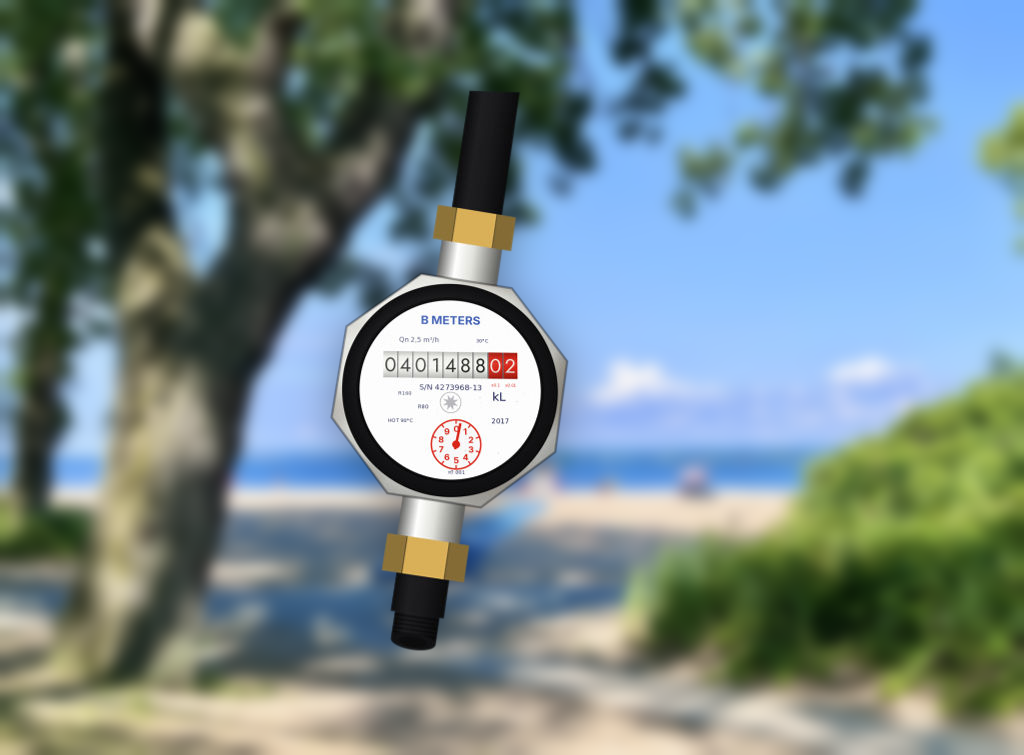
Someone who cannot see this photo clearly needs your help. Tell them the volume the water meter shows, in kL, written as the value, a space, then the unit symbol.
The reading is 401488.020 kL
